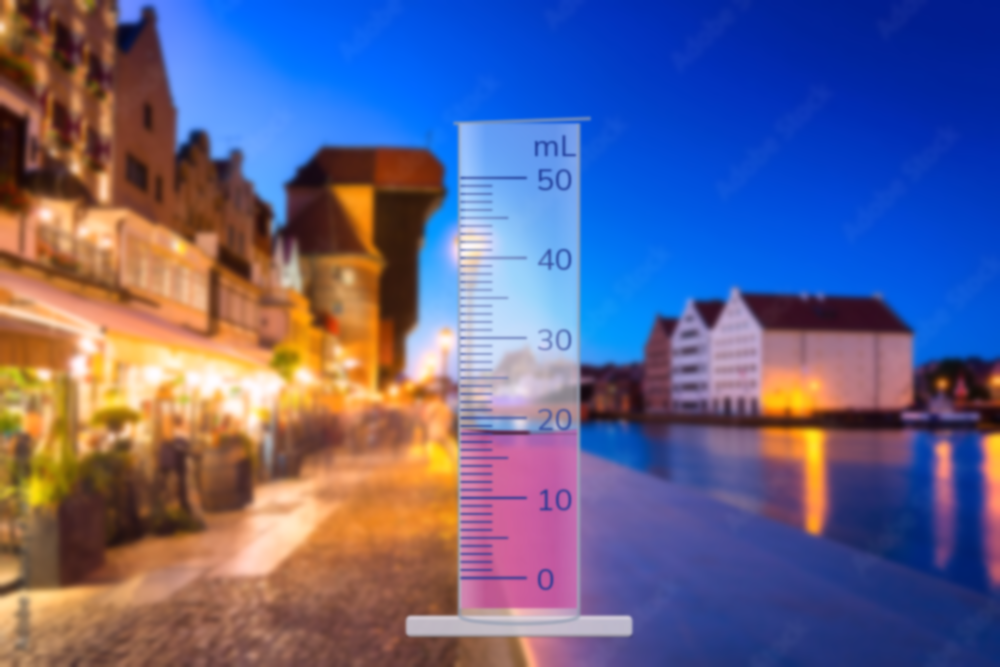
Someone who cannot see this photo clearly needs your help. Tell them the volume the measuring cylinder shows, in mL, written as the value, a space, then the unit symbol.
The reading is 18 mL
